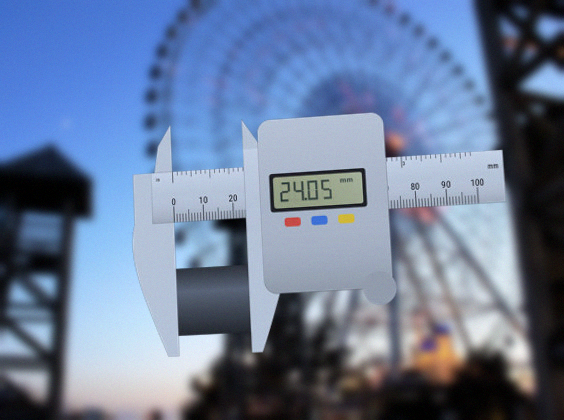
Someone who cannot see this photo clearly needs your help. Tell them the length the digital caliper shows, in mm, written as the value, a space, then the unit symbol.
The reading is 24.05 mm
